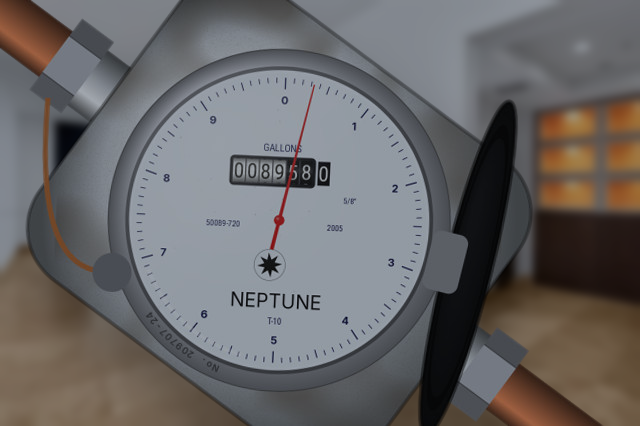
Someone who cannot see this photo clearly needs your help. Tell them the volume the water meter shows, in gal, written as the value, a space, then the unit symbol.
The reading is 89580.3 gal
